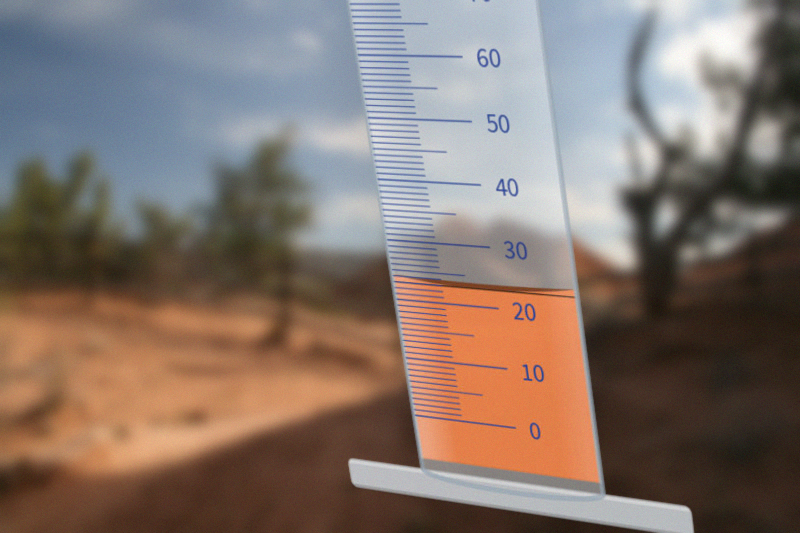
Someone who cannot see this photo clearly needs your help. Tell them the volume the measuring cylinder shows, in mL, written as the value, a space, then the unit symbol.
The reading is 23 mL
